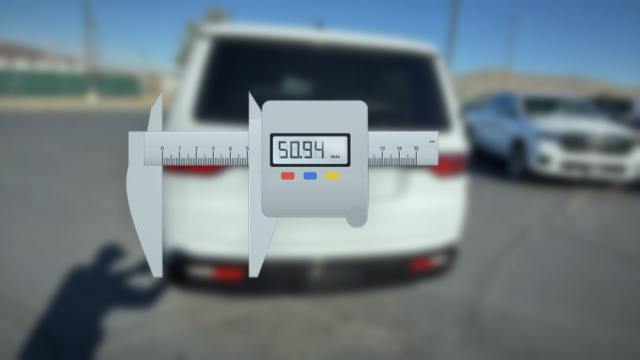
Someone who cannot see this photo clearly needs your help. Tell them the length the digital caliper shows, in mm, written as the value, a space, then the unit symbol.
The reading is 50.94 mm
